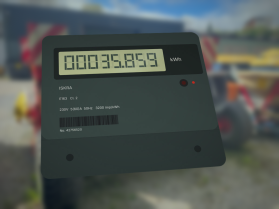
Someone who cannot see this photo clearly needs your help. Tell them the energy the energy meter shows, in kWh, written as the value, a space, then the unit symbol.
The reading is 35.859 kWh
